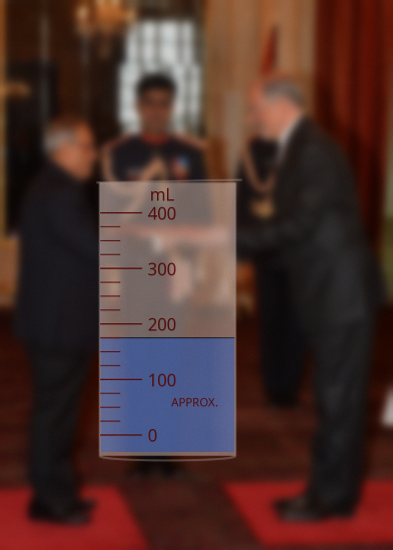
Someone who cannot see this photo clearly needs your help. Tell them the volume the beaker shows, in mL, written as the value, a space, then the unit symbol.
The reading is 175 mL
